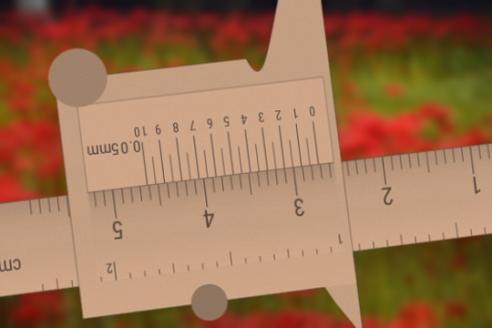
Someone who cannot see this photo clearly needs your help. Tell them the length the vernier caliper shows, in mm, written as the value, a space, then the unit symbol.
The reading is 27.2 mm
